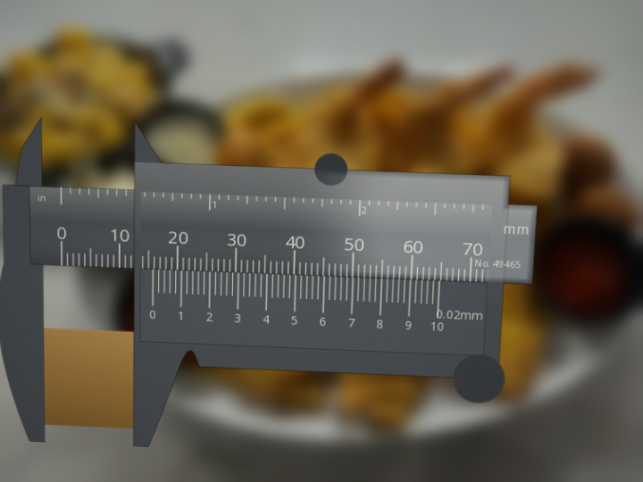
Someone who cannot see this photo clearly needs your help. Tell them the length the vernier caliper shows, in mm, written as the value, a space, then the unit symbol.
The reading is 15.8 mm
